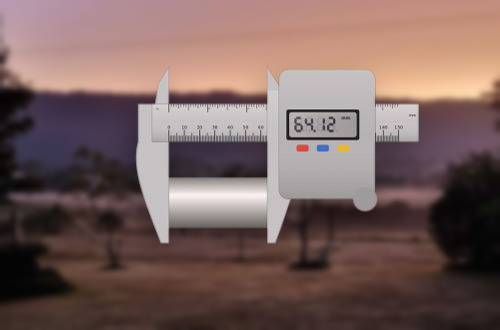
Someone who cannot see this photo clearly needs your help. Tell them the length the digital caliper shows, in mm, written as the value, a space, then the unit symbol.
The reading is 64.12 mm
